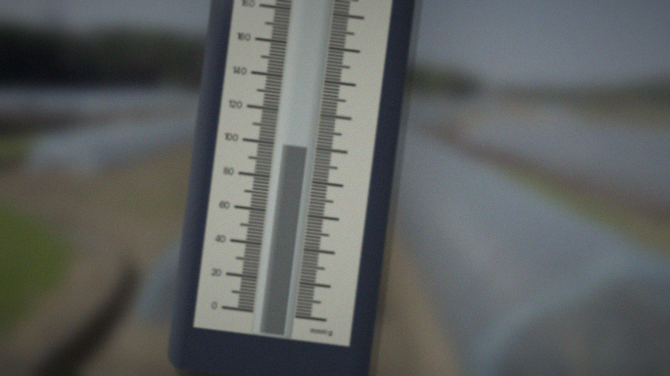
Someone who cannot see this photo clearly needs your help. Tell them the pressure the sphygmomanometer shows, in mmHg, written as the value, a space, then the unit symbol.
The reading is 100 mmHg
